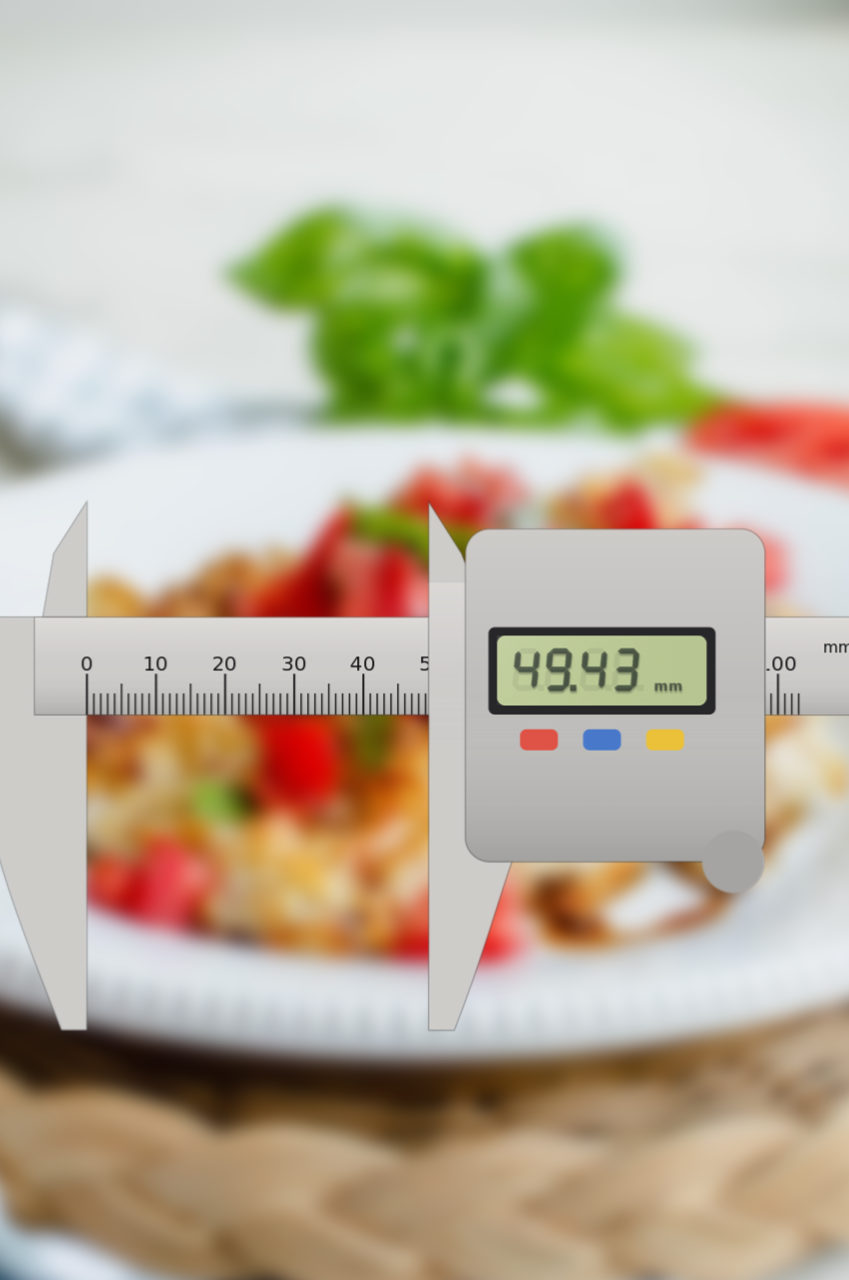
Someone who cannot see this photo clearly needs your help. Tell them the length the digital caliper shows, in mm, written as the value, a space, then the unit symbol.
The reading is 49.43 mm
